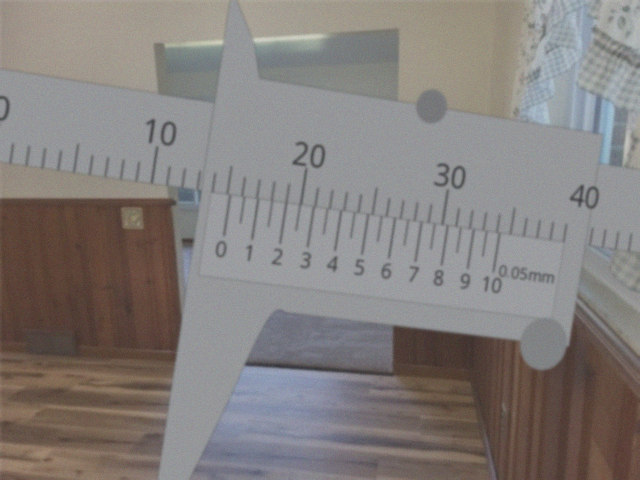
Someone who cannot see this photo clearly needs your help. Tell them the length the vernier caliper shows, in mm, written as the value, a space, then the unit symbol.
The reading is 15.2 mm
